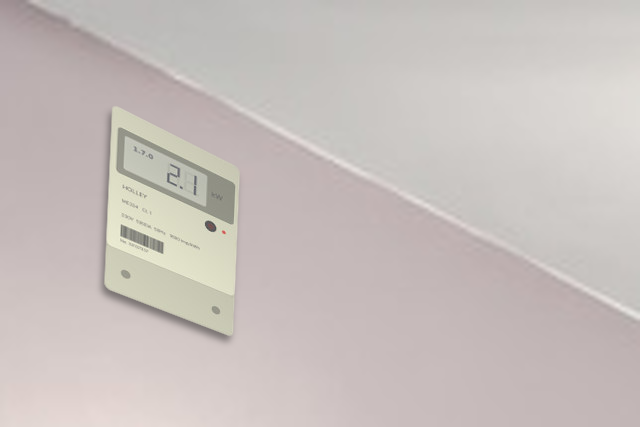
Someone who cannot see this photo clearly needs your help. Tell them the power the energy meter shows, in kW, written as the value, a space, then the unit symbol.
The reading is 2.1 kW
